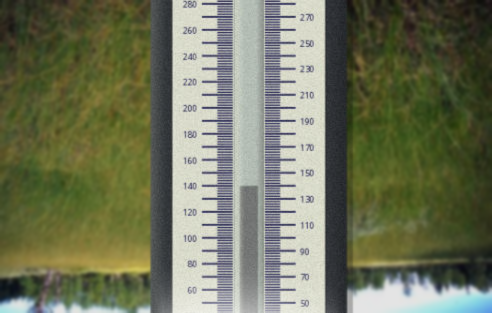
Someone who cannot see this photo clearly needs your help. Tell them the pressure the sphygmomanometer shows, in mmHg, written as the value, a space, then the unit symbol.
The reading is 140 mmHg
